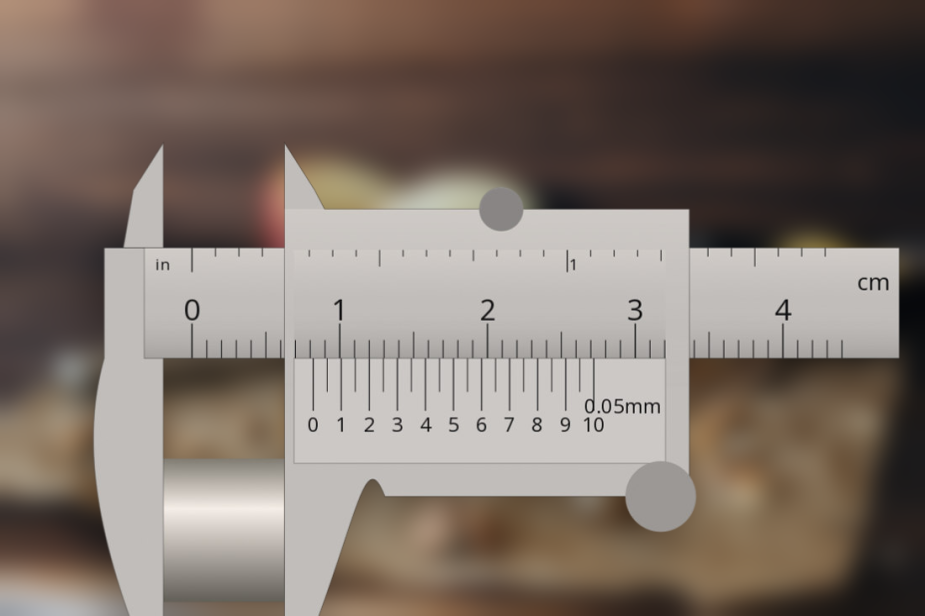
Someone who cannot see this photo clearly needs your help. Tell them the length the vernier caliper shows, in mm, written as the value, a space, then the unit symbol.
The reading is 8.2 mm
